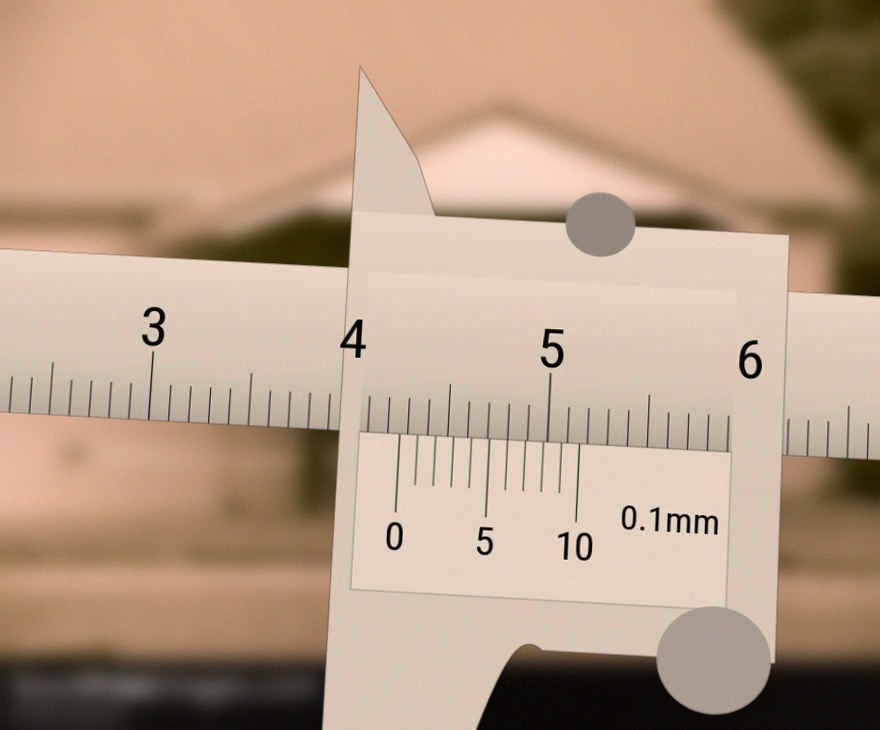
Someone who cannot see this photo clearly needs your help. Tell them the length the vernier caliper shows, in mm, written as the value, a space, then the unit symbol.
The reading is 42.6 mm
